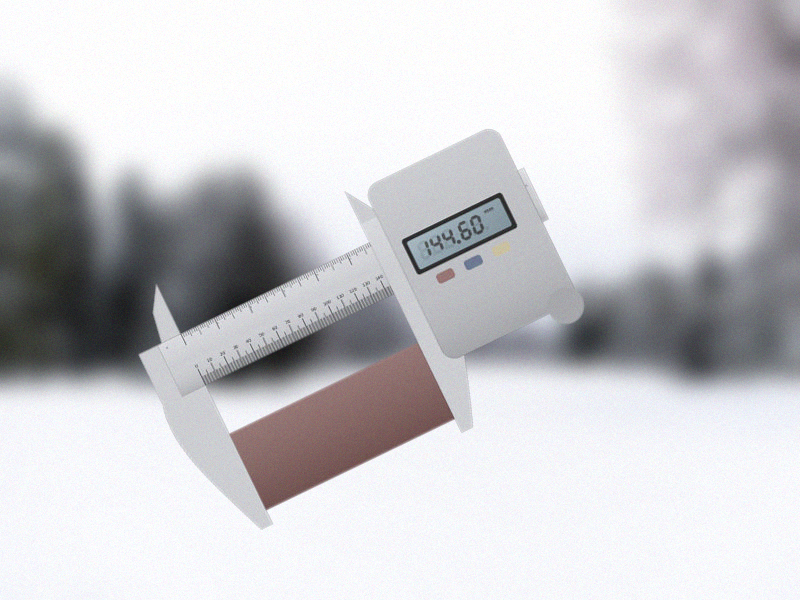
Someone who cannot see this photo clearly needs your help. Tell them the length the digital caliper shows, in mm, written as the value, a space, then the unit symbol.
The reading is 144.60 mm
